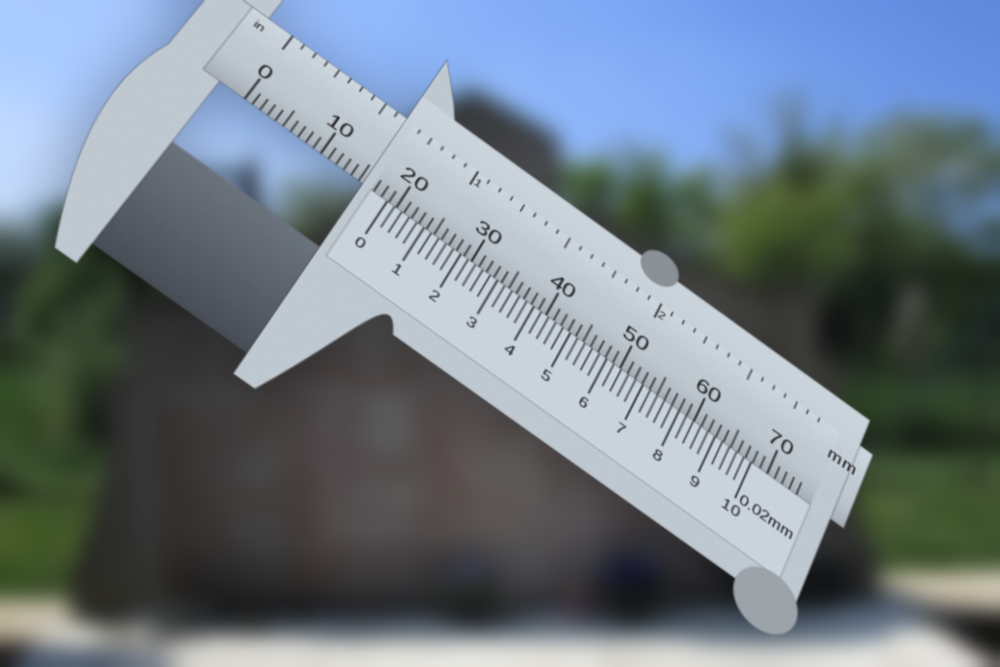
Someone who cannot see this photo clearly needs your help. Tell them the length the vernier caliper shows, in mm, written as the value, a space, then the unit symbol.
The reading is 18.8 mm
